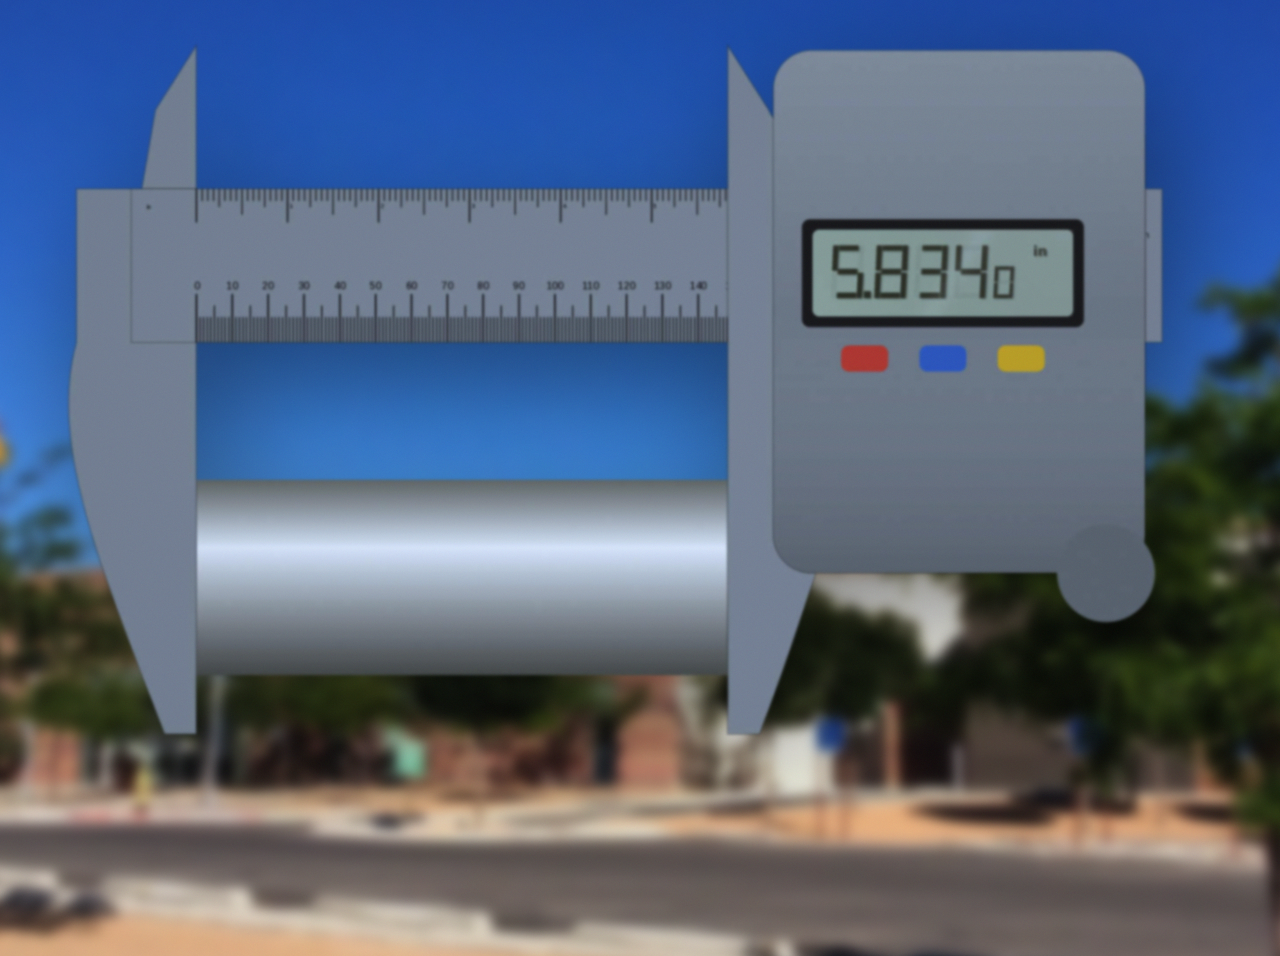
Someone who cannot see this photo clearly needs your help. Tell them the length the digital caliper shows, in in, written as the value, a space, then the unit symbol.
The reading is 5.8340 in
